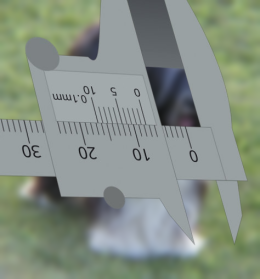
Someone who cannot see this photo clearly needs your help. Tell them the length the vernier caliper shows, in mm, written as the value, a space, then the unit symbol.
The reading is 7.6 mm
